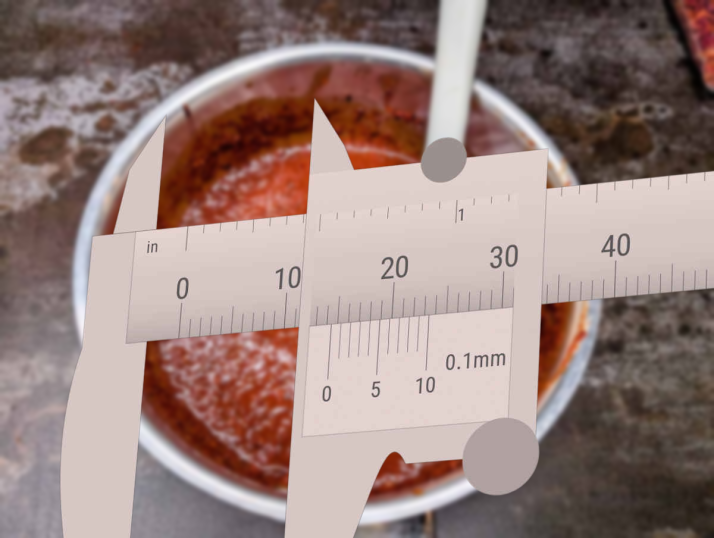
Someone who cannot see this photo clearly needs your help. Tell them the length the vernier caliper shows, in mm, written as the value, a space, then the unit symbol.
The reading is 14.4 mm
